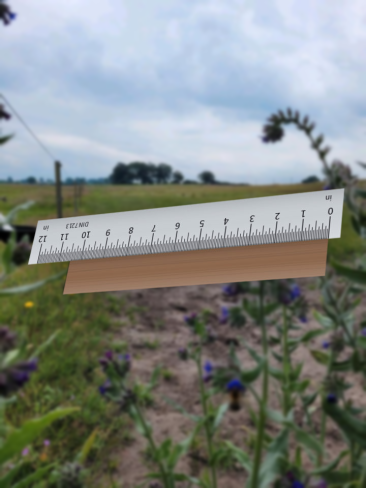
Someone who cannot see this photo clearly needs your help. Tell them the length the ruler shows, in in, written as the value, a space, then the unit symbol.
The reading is 10.5 in
